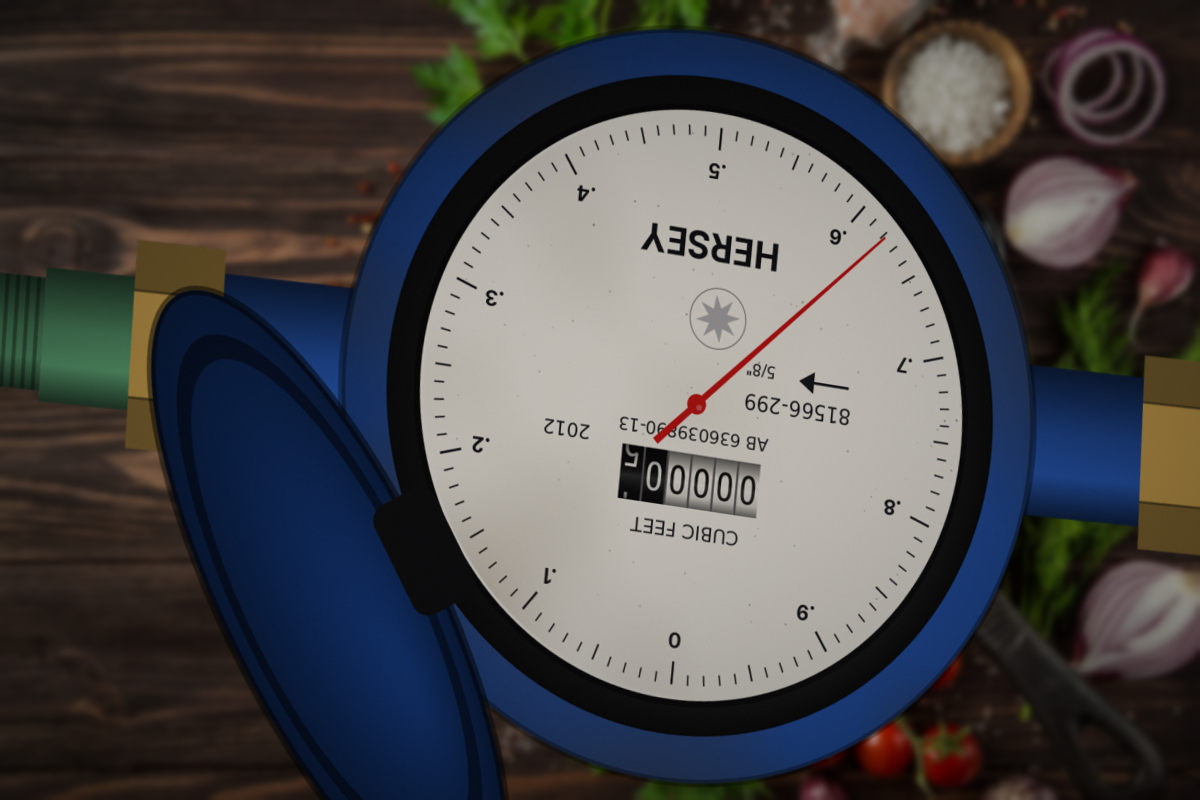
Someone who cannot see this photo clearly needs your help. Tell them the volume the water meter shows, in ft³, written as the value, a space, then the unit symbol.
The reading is 4.62 ft³
